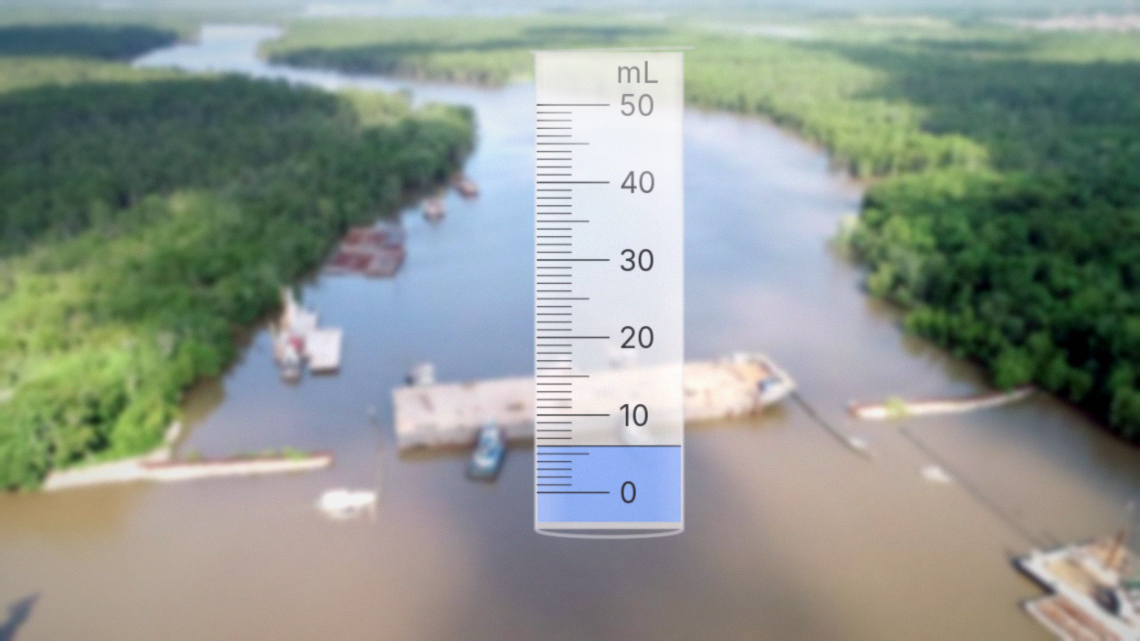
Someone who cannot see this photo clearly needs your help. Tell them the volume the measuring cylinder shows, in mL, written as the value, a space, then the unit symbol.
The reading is 6 mL
